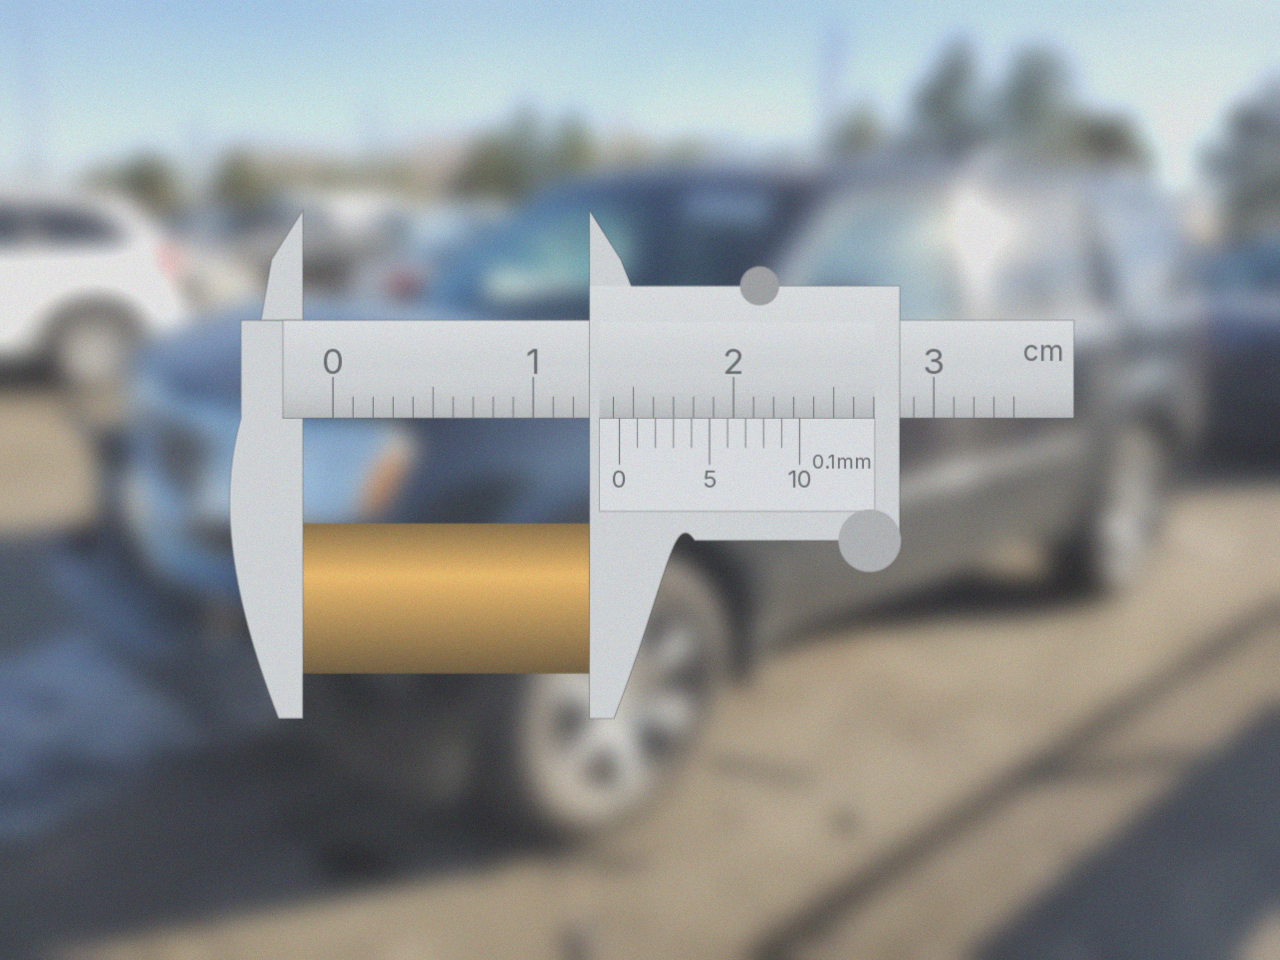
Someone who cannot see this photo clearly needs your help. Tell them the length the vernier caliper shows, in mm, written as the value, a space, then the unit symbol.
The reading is 14.3 mm
